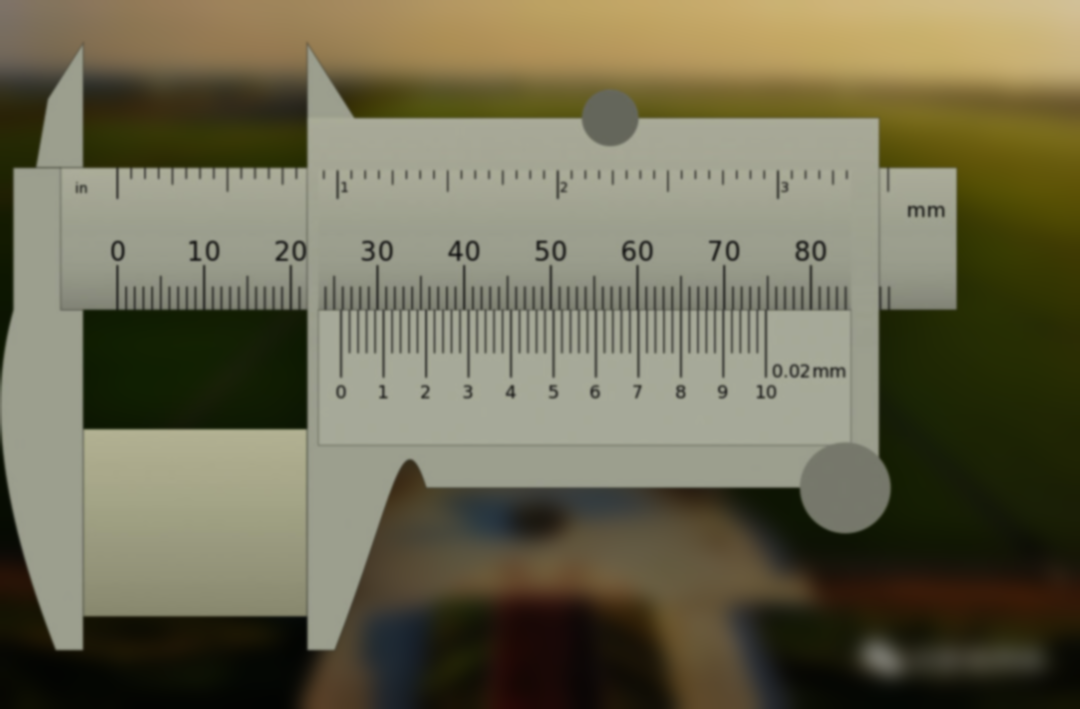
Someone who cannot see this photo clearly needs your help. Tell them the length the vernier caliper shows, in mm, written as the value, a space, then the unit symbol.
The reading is 25.8 mm
